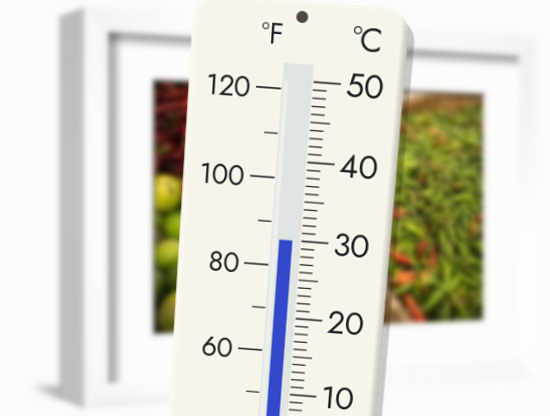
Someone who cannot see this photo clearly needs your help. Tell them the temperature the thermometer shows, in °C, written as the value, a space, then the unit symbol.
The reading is 30 °C
